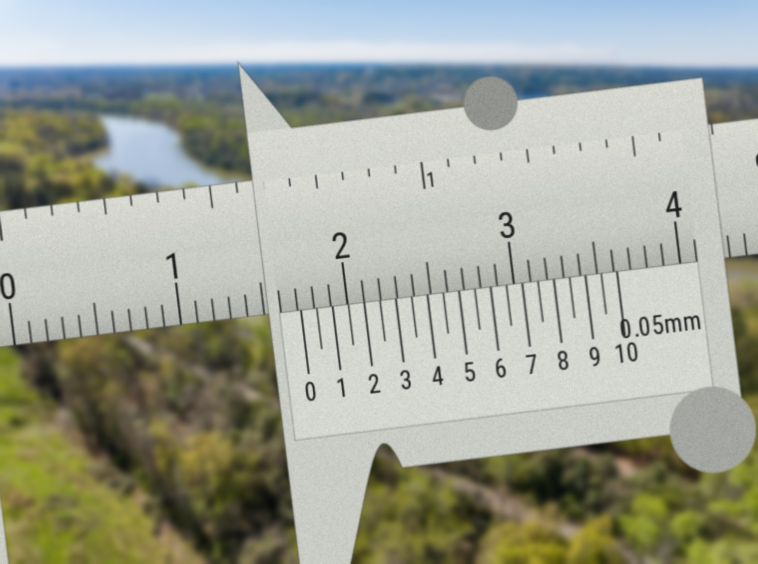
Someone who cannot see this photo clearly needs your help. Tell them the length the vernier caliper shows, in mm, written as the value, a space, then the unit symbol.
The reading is 17.2 mm
